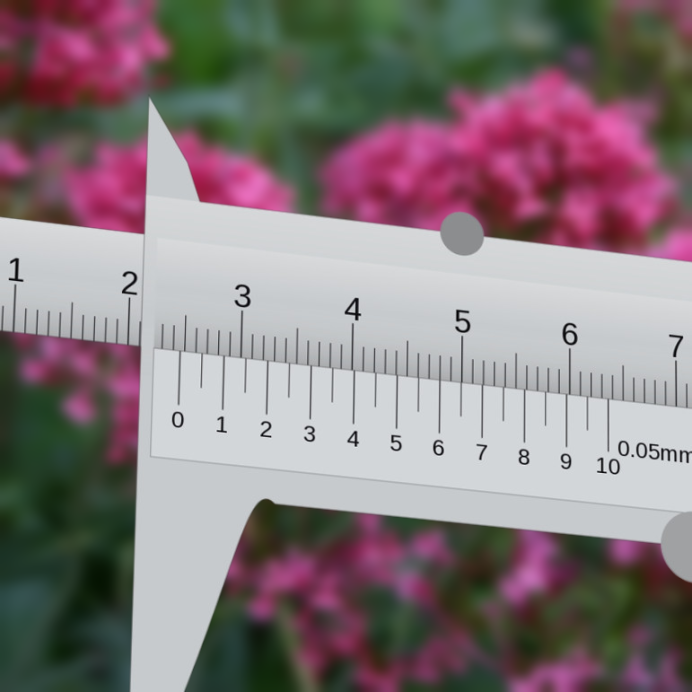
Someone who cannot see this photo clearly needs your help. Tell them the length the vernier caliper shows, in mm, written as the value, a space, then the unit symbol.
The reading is 24.6 mm
